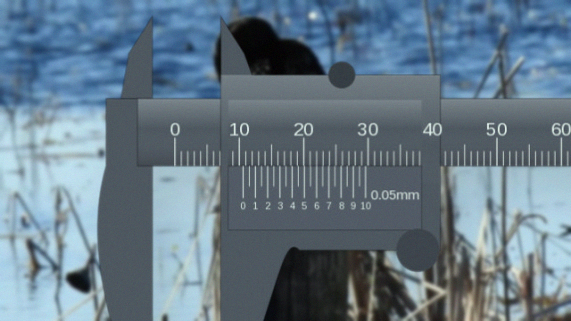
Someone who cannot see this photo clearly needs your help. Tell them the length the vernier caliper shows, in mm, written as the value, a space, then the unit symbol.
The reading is 10.6 mm
